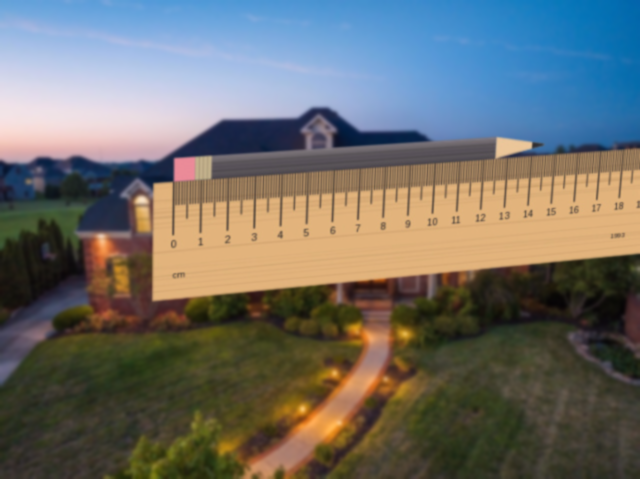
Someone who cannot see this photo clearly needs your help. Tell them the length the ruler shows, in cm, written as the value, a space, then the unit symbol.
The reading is 14.5 cm
